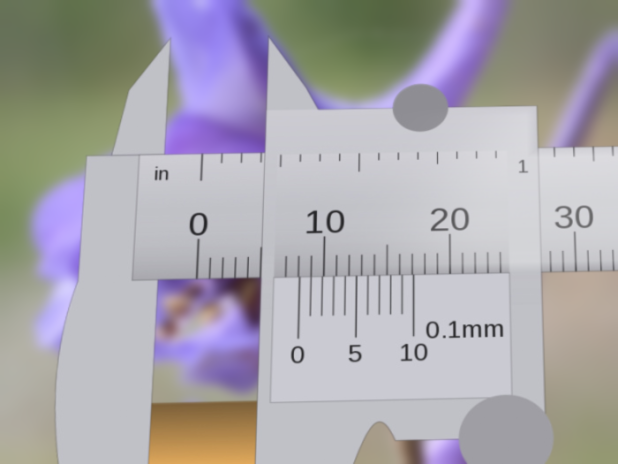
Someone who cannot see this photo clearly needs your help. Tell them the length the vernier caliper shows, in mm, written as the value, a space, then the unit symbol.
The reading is 8.1 mm
